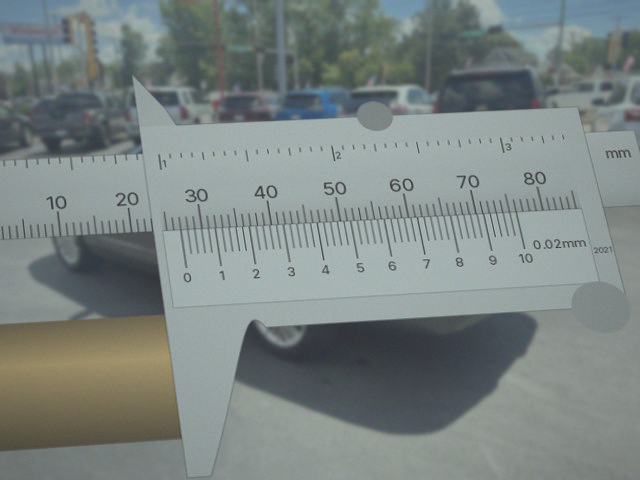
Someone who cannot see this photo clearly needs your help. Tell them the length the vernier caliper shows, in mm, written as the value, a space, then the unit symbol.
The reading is 27.0 mm
